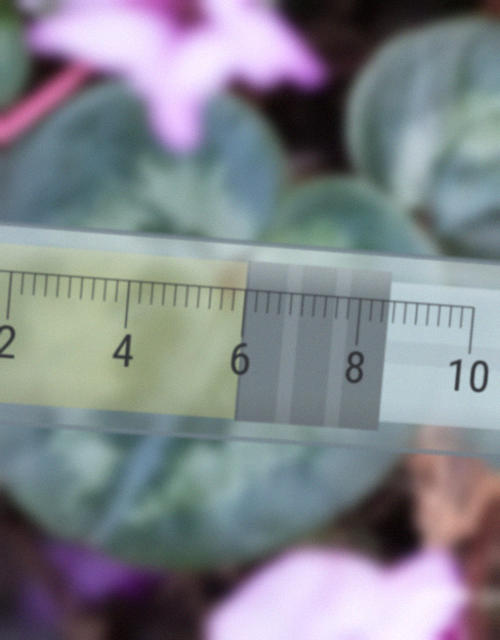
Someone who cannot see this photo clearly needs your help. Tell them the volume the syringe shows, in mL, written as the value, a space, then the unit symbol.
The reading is 6 mL
